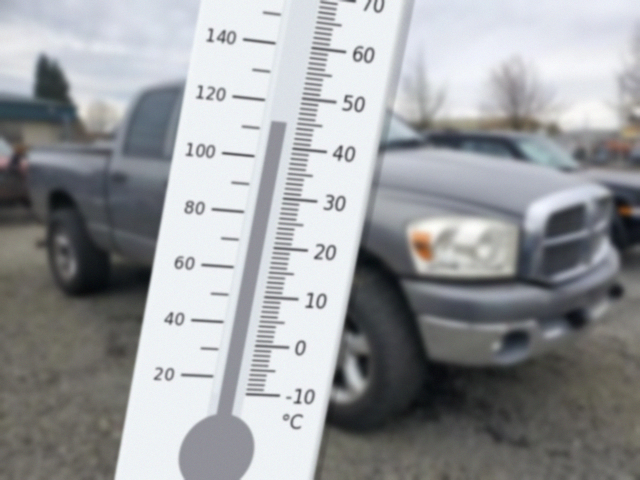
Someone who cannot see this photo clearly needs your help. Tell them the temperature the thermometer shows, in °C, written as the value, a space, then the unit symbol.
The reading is 45 °C
